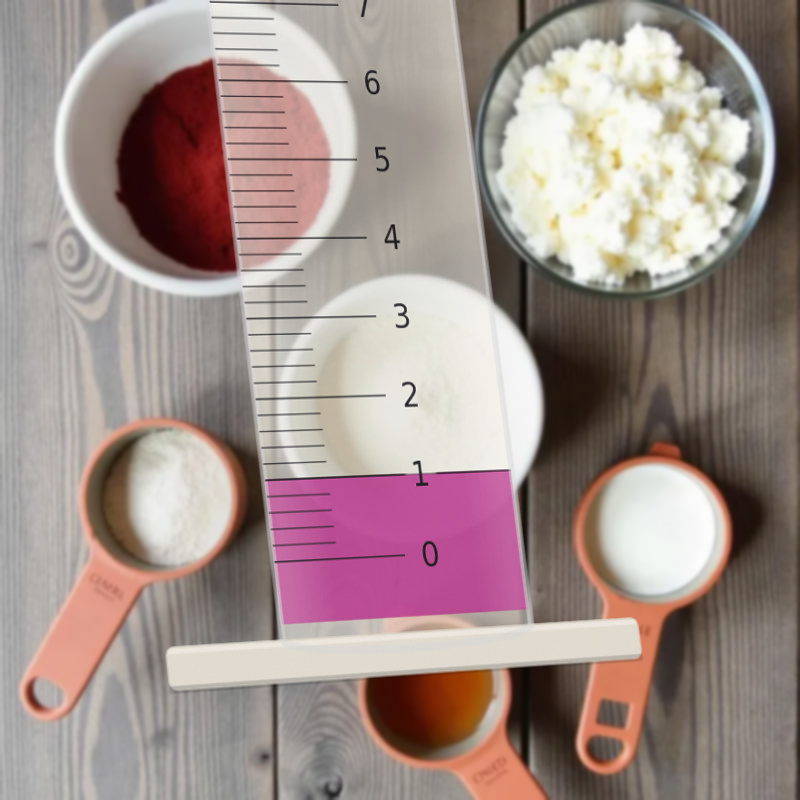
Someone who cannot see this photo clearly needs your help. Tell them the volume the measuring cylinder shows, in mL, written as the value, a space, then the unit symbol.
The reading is 1 mL
